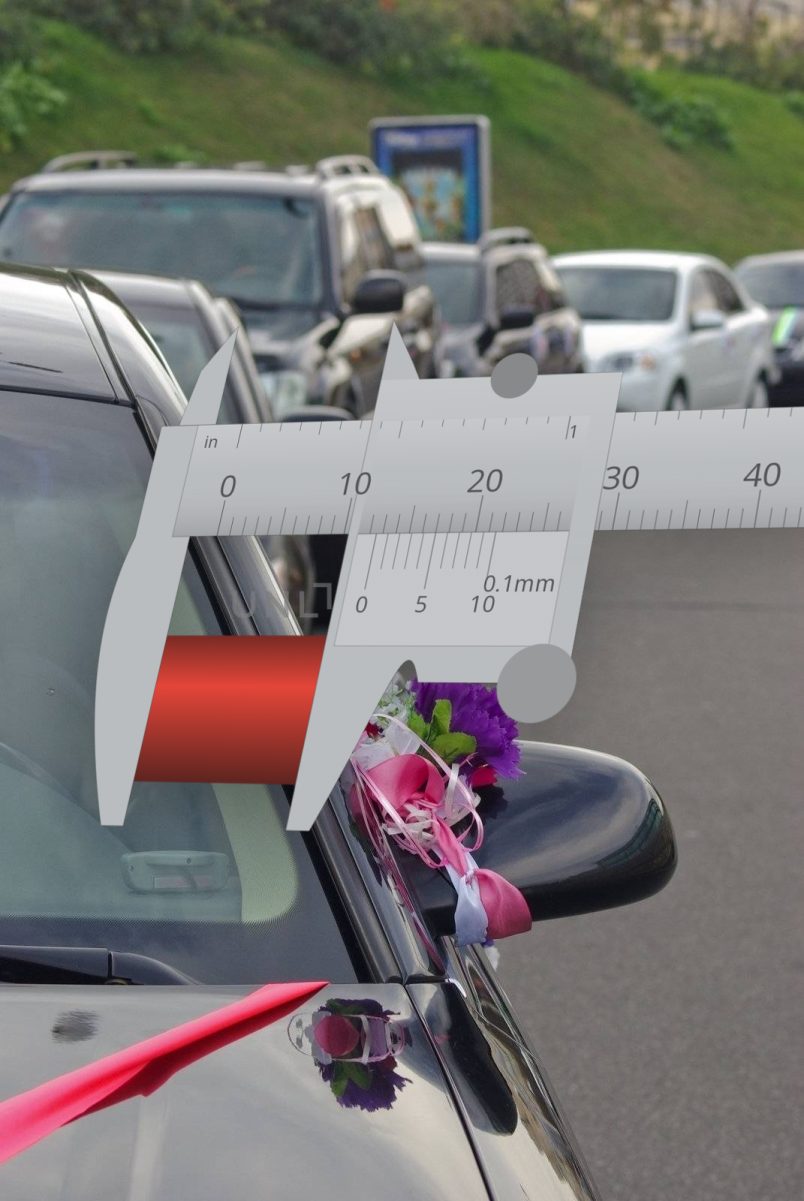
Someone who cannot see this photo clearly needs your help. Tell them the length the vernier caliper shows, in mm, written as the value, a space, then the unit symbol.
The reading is 12.5 mm
